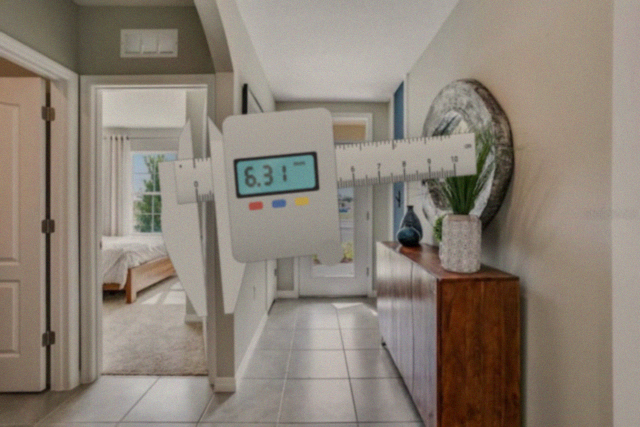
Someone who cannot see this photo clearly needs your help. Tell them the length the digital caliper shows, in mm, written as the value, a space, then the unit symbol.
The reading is 6.31 mm
